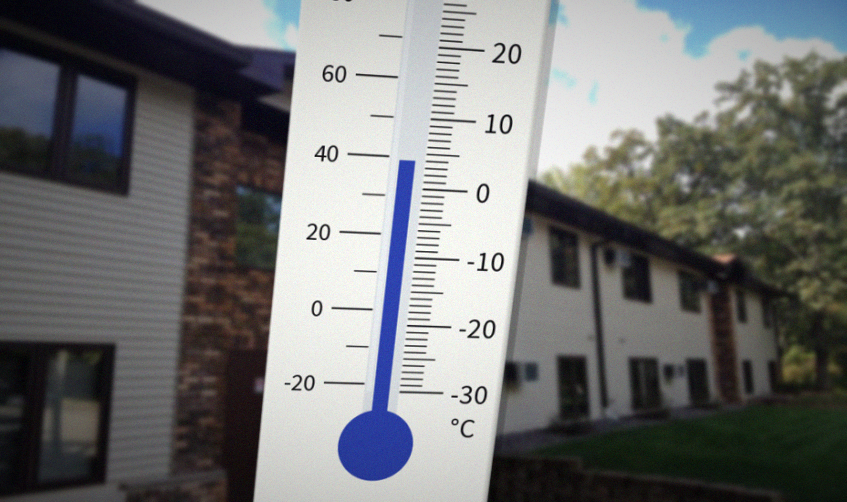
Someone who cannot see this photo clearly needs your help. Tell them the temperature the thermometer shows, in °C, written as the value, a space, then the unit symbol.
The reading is 4 °C
